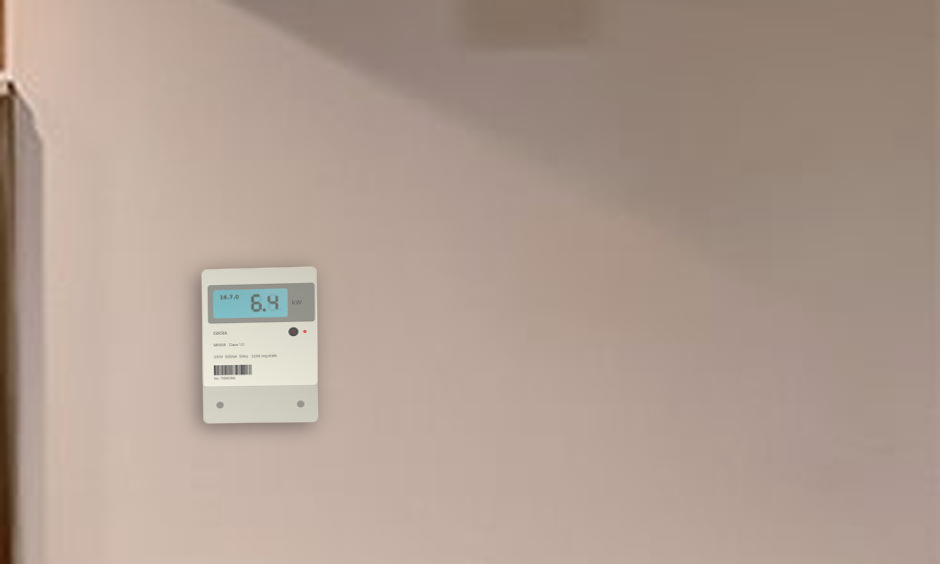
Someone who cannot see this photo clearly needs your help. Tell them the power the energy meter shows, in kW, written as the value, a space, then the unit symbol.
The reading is 6.4 kW
